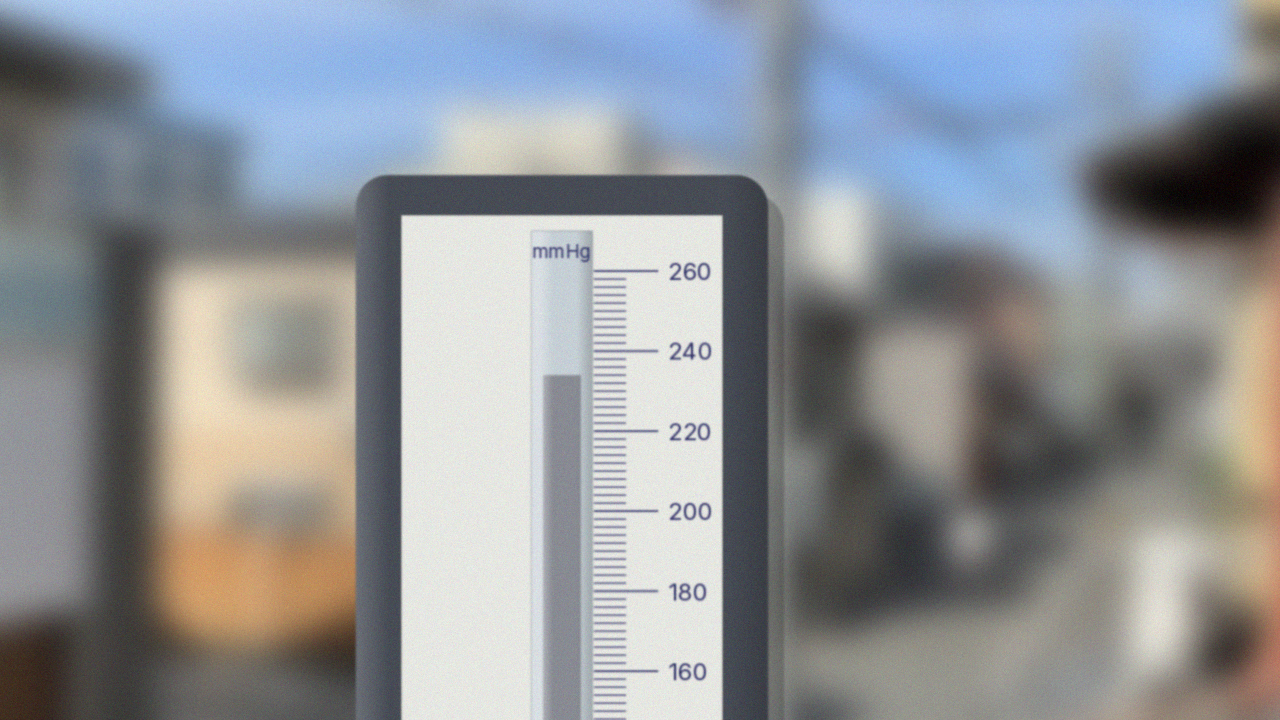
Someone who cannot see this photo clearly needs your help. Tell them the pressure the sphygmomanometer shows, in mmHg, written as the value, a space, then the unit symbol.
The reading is 234 mmHg
